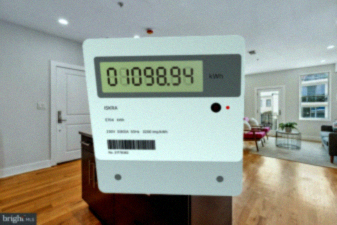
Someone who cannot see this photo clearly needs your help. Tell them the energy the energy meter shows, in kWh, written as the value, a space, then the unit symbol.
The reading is 1098.94 kWh
